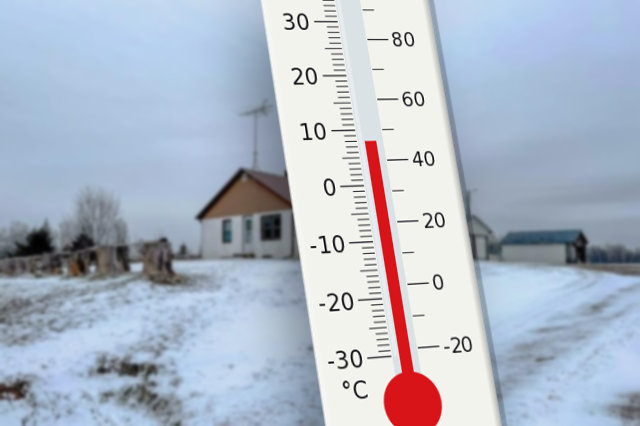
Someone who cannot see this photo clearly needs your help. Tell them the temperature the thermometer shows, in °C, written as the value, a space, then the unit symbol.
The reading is 8 °C
